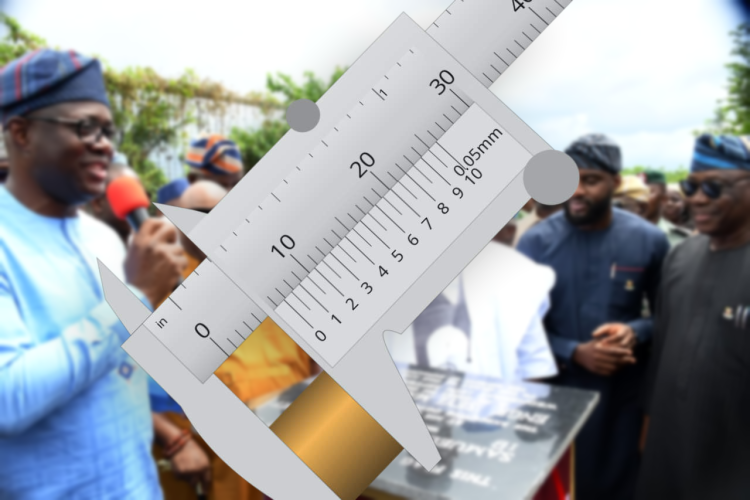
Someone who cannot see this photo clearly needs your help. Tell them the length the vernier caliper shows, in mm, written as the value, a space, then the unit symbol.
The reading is 6.8 mm
